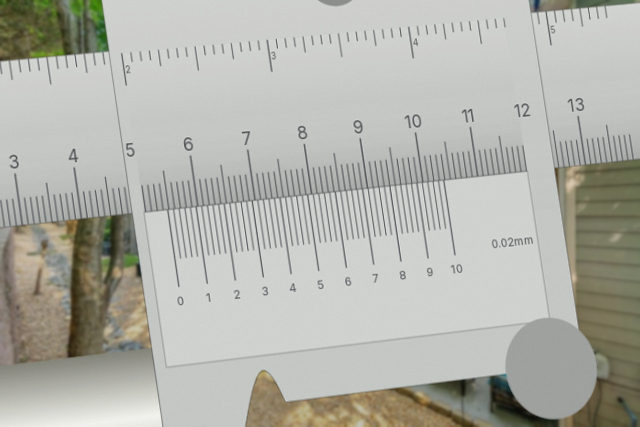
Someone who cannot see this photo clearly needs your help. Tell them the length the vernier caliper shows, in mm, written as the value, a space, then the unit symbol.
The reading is 54.8 mm
